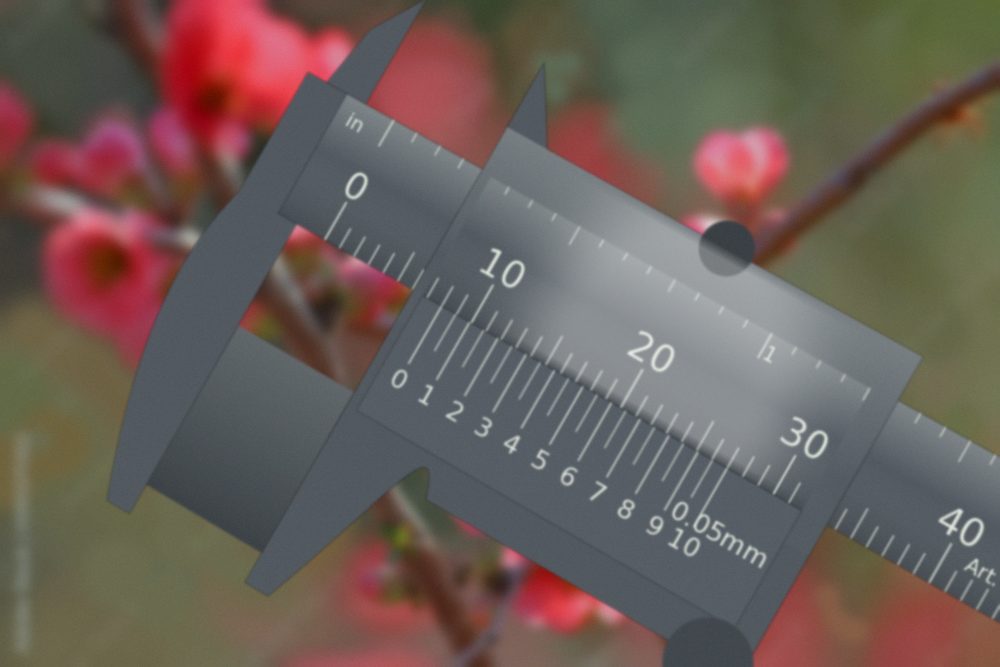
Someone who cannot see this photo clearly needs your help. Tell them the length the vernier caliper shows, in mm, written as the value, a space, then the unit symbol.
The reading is 8.0 mm
